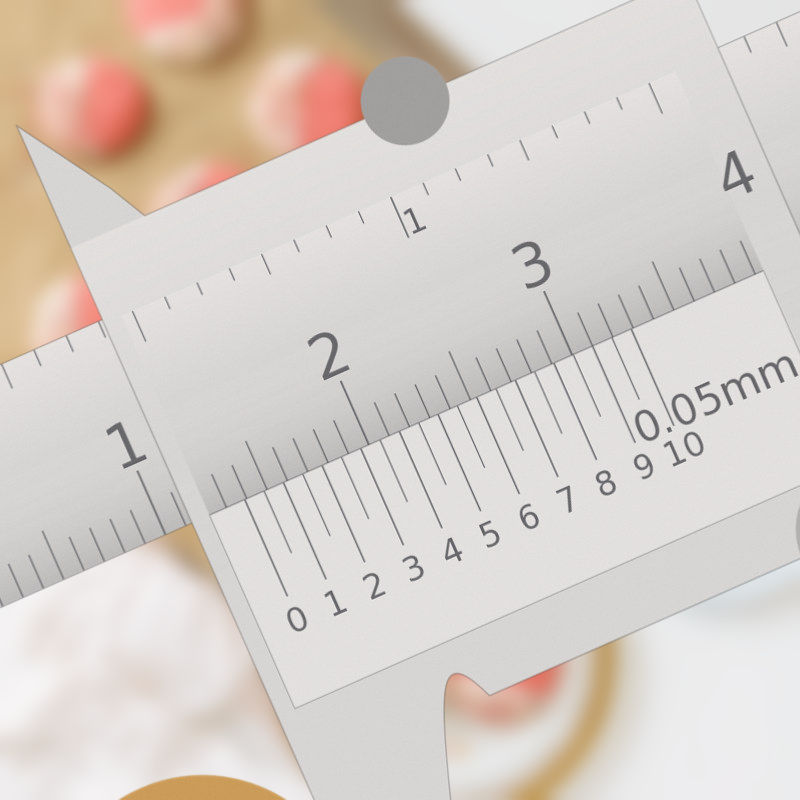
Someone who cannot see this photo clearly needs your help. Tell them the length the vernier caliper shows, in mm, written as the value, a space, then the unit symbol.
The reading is 13.9 mm
